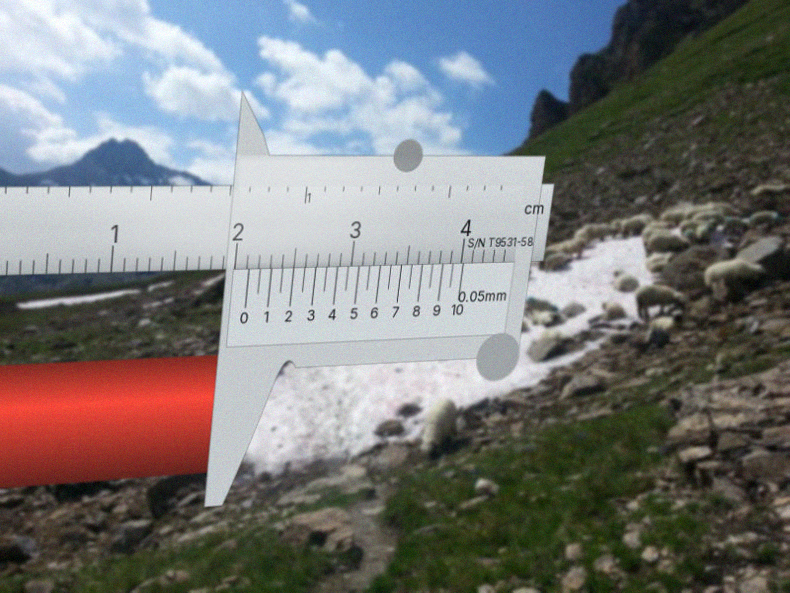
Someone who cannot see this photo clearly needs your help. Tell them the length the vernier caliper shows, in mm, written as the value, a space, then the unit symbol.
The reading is 21.2 mm
